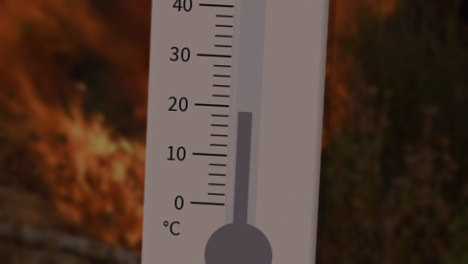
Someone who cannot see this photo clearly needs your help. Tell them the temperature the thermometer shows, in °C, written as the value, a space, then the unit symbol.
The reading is 19 °C
